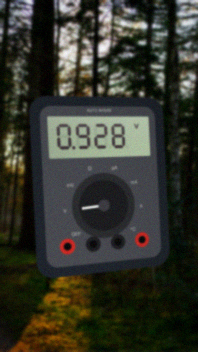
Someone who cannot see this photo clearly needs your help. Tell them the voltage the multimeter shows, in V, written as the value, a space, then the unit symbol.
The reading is 0.928 V
